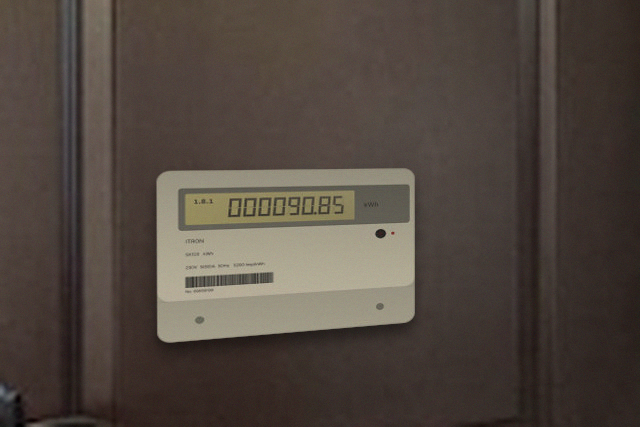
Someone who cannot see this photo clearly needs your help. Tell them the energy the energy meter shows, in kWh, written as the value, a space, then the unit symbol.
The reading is 90.85 kWh
